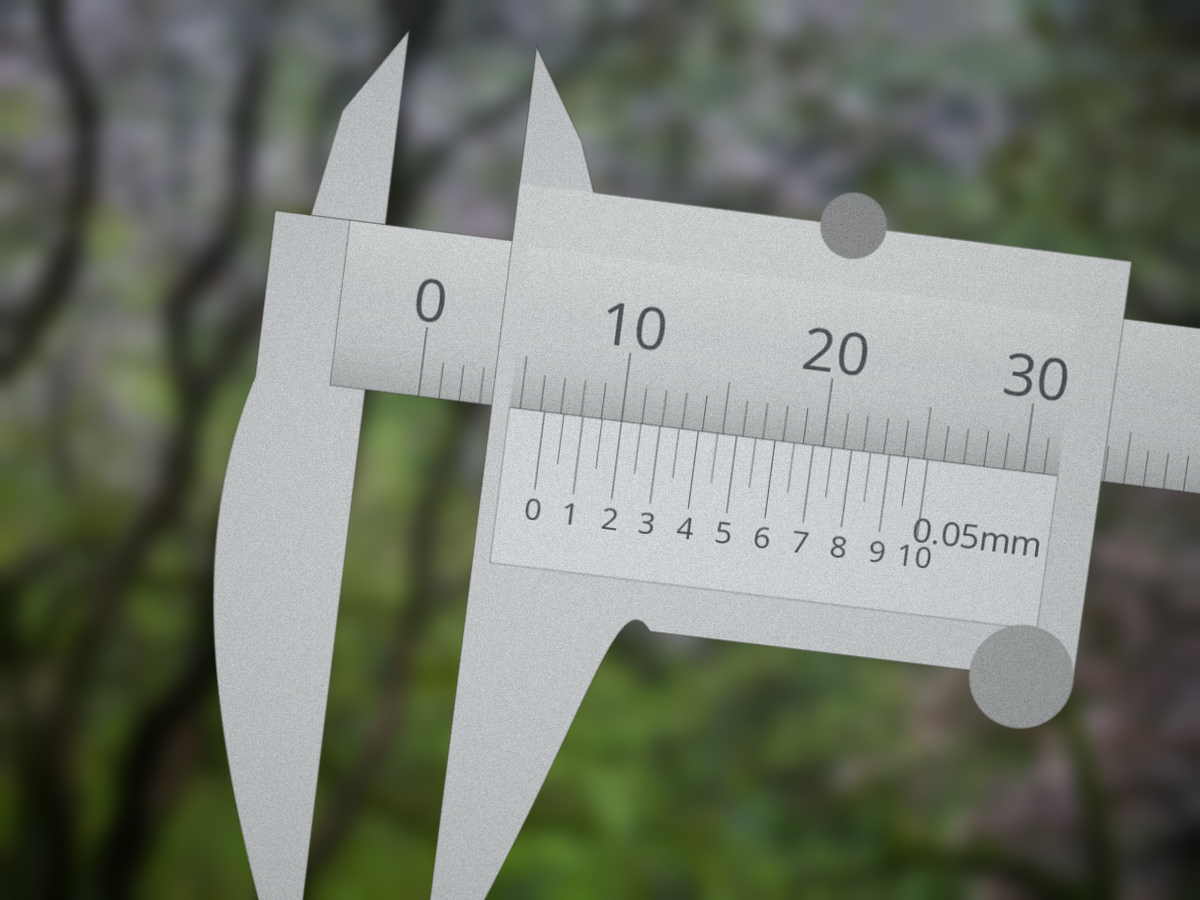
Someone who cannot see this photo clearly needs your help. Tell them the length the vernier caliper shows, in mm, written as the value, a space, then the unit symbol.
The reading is 6.2 mm
